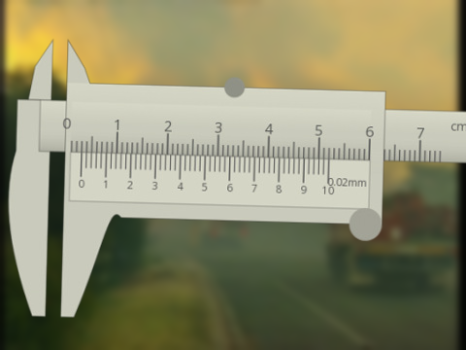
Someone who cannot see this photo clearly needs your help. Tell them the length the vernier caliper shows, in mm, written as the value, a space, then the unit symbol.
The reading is 3.0 mm
